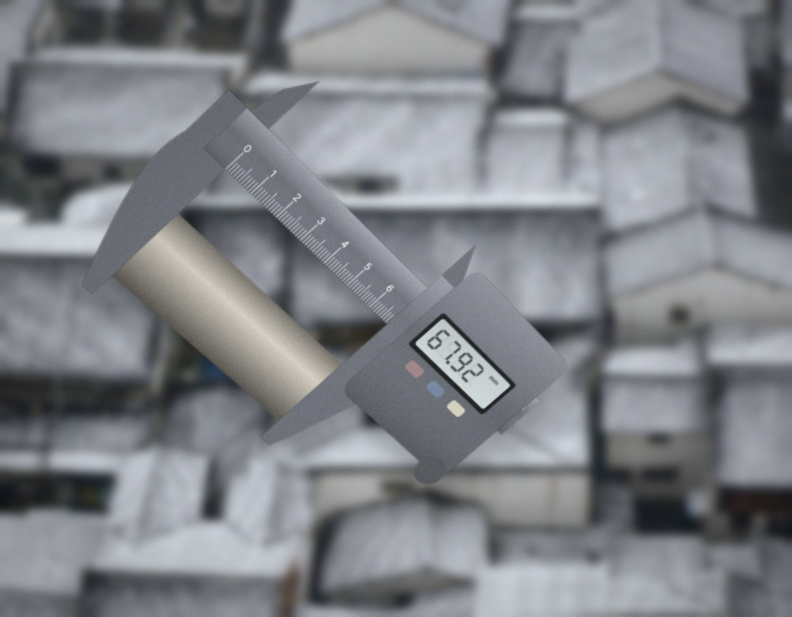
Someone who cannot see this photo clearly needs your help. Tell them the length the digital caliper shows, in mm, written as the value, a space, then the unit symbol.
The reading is 67.92 mm
